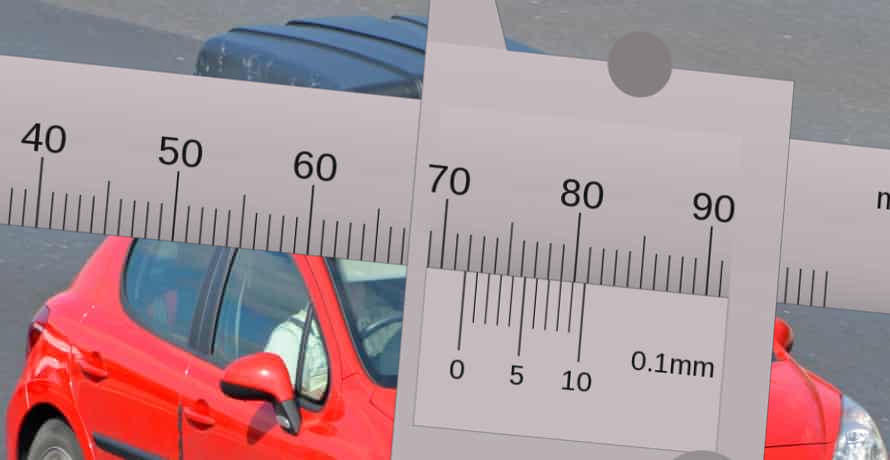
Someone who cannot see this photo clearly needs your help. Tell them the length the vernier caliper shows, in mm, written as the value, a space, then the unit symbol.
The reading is 71.8 mm
